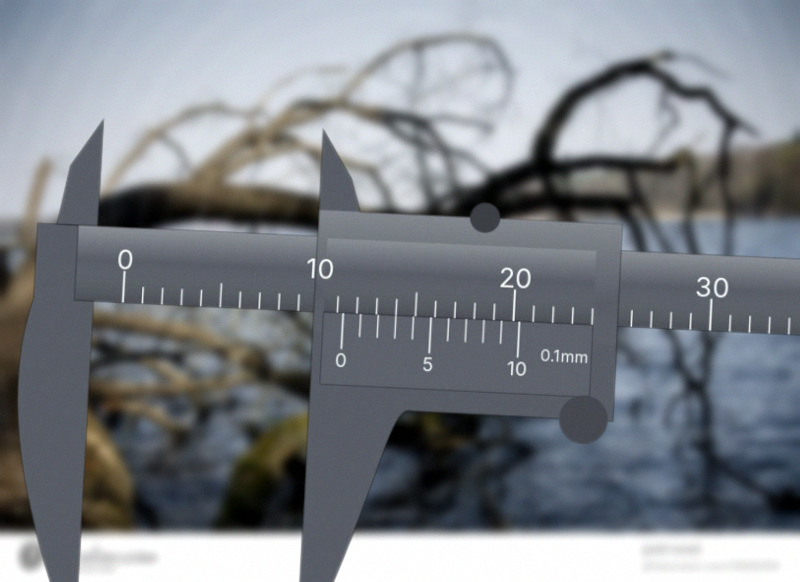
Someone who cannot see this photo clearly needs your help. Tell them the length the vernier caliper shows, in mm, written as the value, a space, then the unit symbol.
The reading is 11.3 mm
